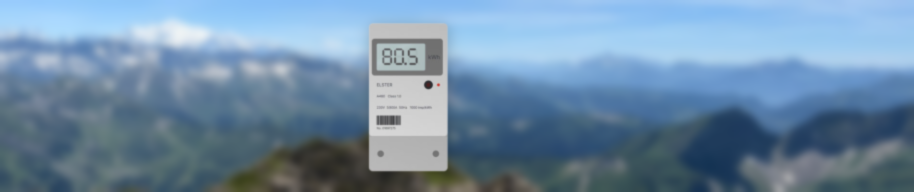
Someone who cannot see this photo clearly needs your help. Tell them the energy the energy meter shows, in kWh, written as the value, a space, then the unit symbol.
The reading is 80.5 kWh
